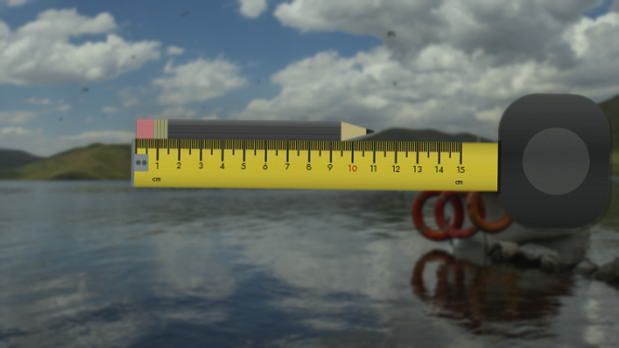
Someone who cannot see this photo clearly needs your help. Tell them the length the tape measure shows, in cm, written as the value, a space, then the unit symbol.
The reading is 11 cm
